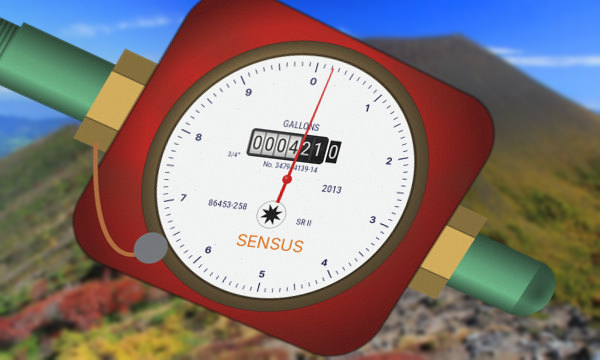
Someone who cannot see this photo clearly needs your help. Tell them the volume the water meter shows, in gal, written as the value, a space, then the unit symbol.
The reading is 4210.2 gal
